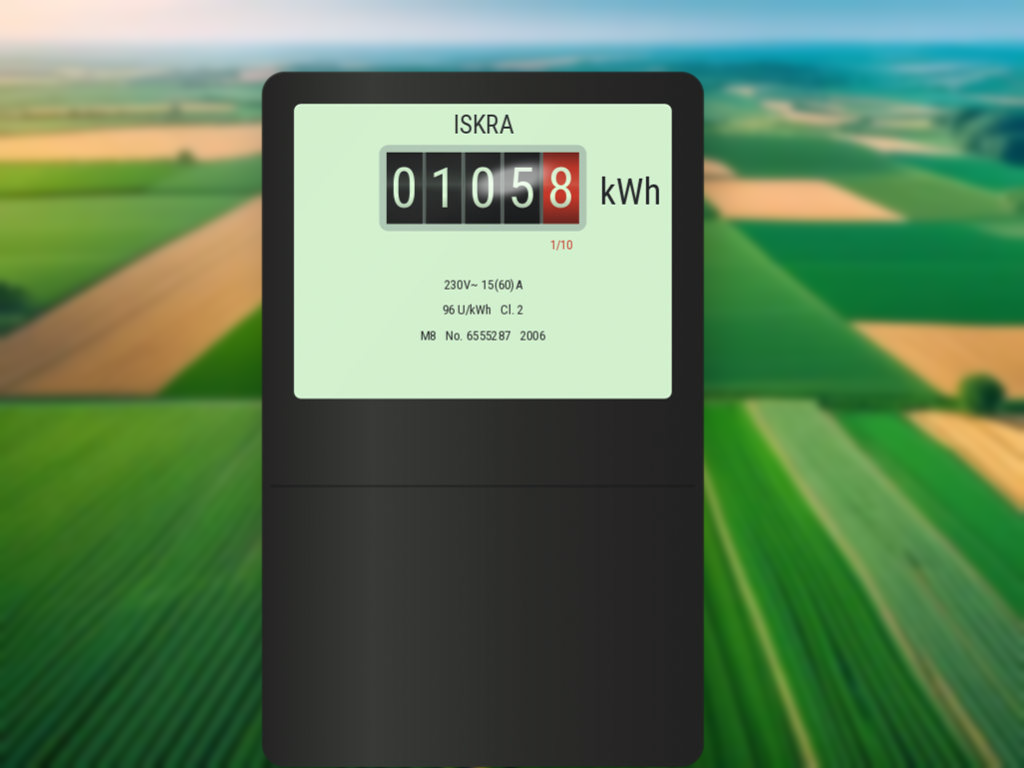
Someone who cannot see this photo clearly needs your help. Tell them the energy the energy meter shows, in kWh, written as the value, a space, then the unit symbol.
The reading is 105.8 kWh
